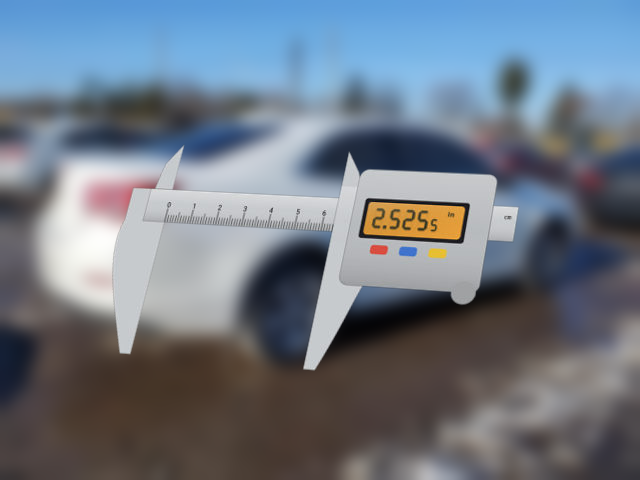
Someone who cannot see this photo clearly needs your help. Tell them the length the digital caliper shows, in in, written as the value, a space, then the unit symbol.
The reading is 2.5255 in
